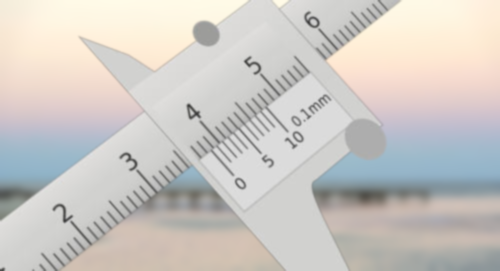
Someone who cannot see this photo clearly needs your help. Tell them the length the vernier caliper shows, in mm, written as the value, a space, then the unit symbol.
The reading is 38.6 mm
